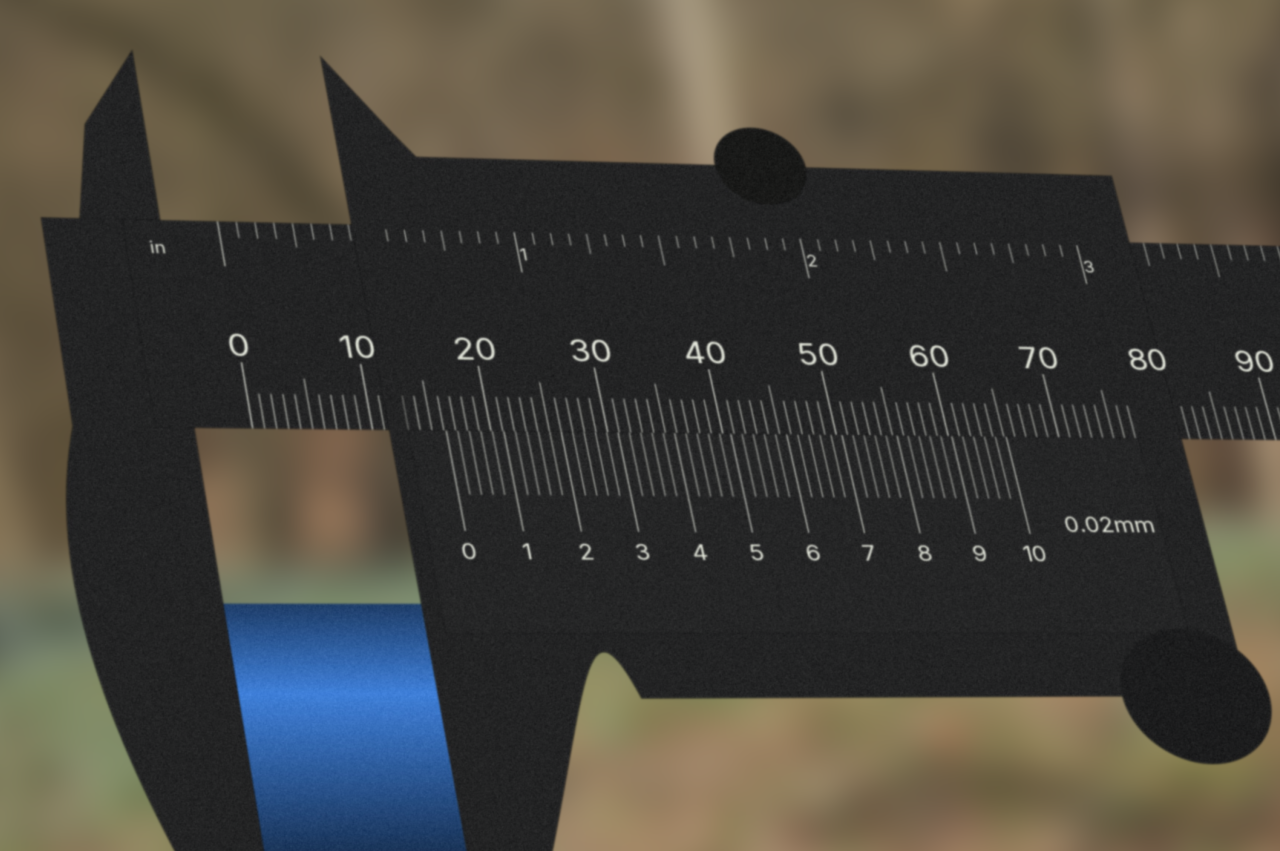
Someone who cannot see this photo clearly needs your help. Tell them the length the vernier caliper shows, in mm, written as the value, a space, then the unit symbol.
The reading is 16.2 mm
